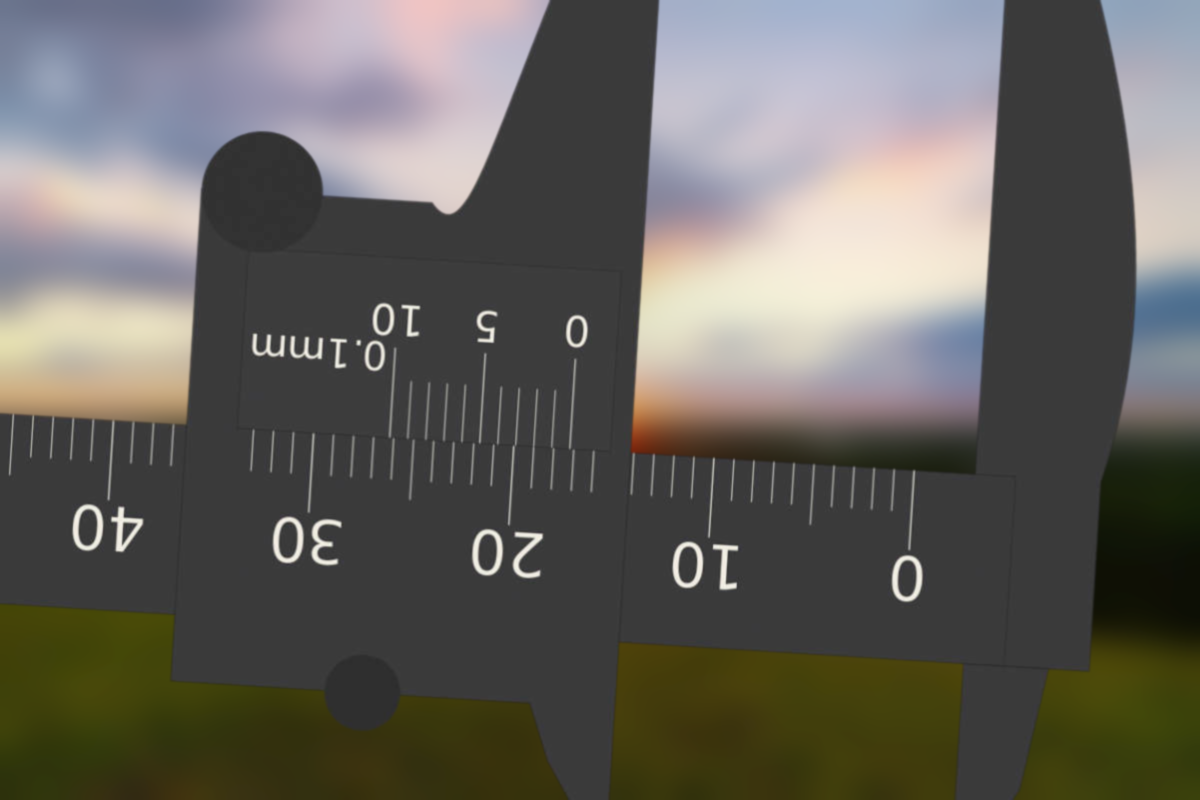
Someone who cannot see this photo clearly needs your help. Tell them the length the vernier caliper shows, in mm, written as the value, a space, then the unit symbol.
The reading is 17.2 mm
